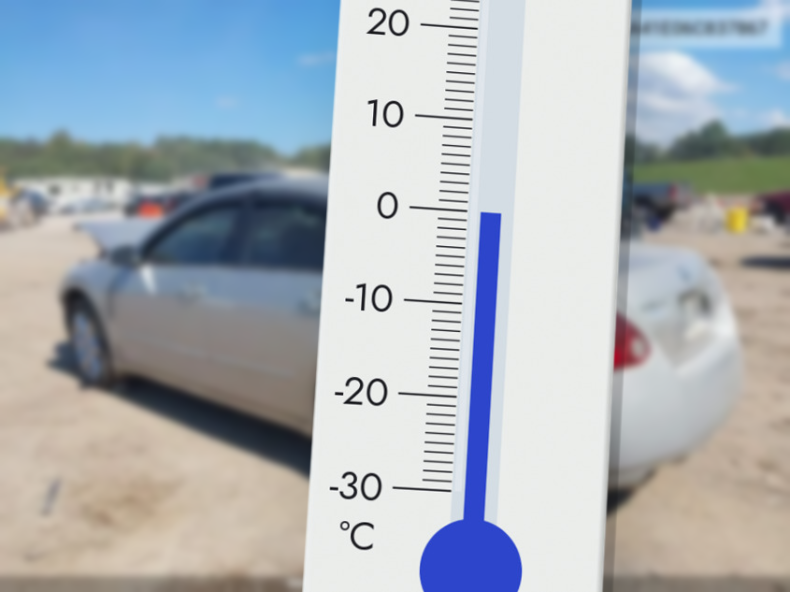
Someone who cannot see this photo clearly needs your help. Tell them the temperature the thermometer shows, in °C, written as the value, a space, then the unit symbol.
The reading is 0 °C
